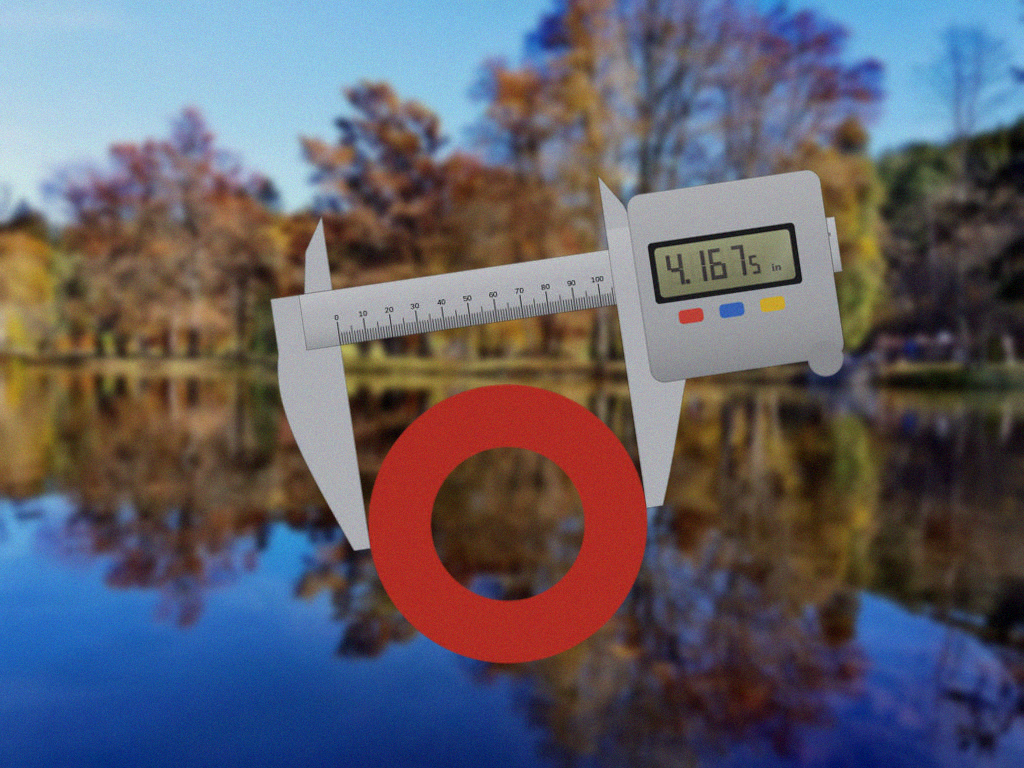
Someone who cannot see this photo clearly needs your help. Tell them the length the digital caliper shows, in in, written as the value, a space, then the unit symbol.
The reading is 4.1675 in
